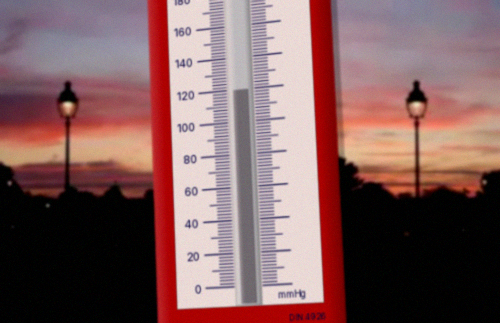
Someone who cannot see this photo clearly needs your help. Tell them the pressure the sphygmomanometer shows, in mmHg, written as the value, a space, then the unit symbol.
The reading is 120 mmHg
